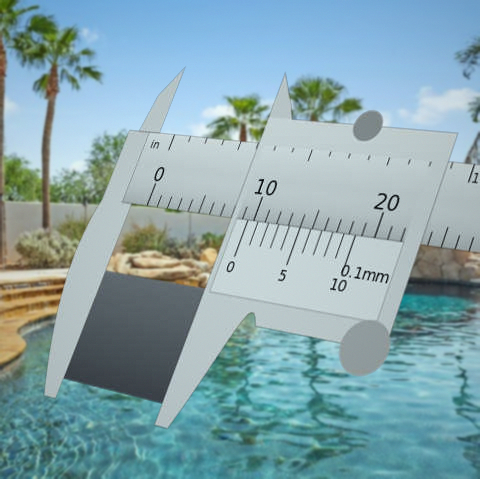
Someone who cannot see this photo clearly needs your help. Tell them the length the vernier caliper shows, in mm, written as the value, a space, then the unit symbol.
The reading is 9.5 mm
